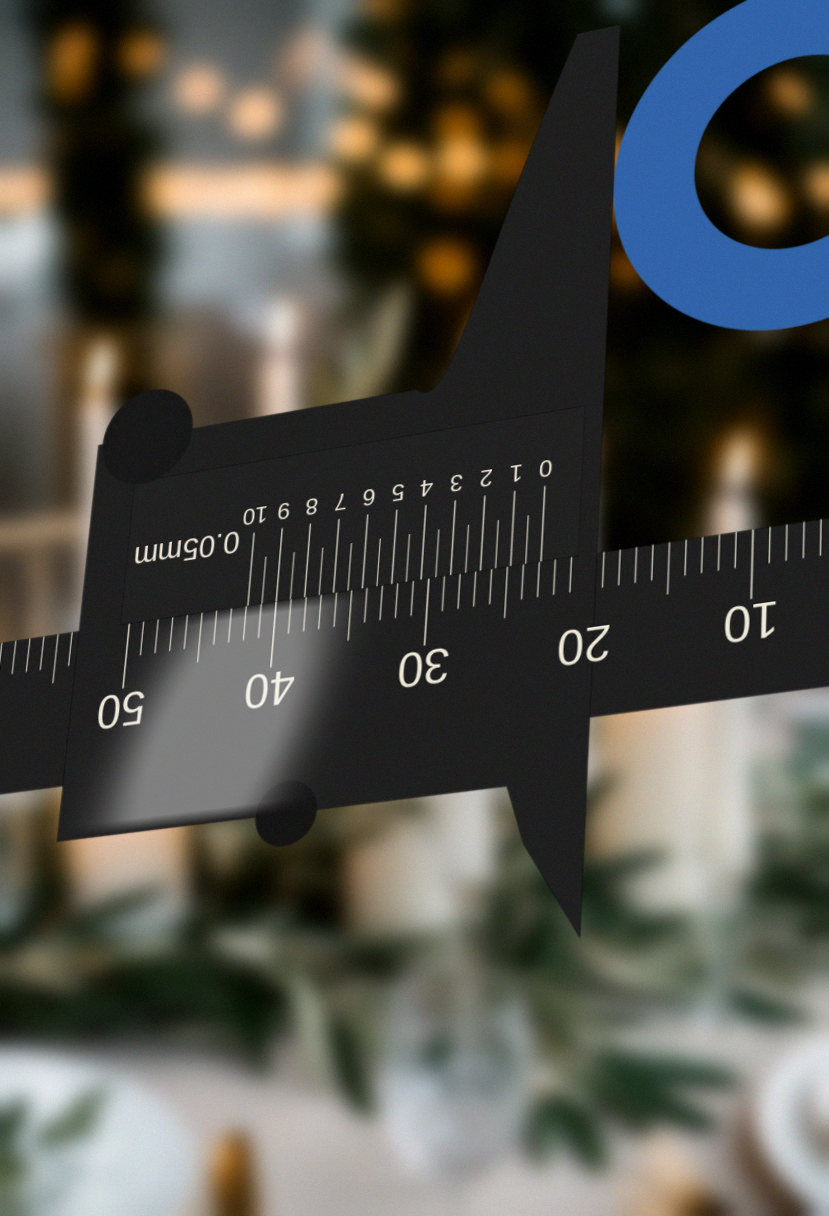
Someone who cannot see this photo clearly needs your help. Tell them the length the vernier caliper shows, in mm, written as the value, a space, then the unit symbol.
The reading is 22.9 mm
